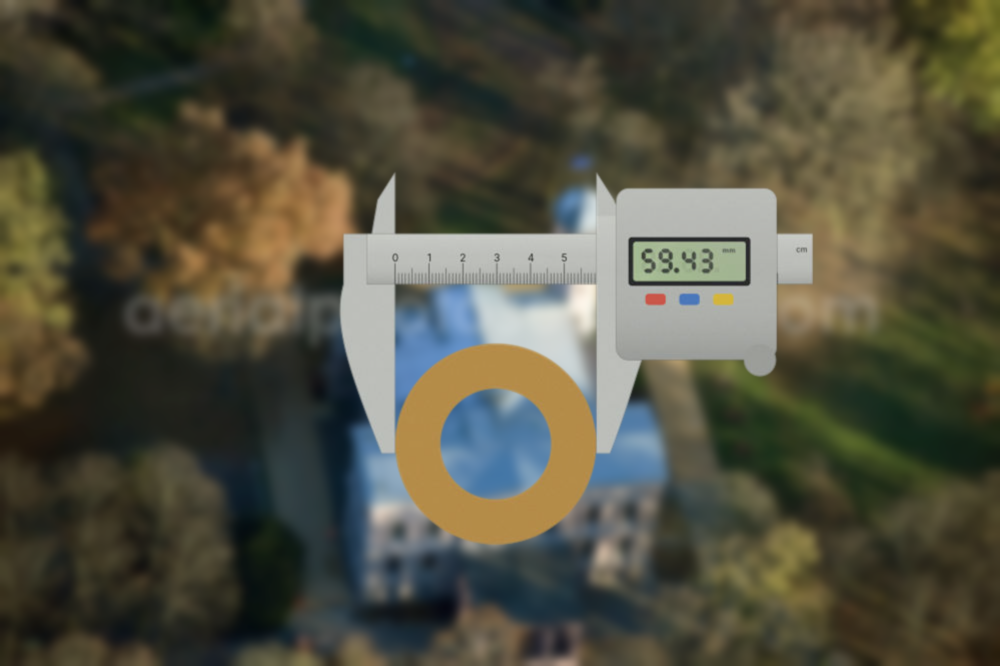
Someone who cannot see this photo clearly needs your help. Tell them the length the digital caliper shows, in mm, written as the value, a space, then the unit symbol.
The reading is 59.43 mm
